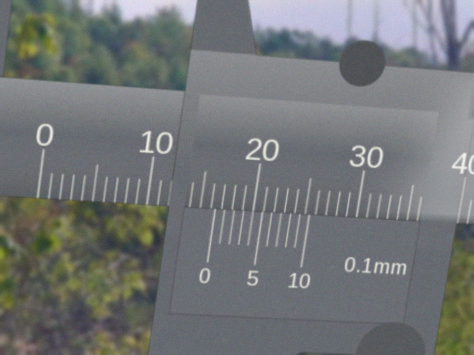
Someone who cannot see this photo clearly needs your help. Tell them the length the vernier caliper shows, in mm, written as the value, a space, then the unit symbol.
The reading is 16.4 mm
